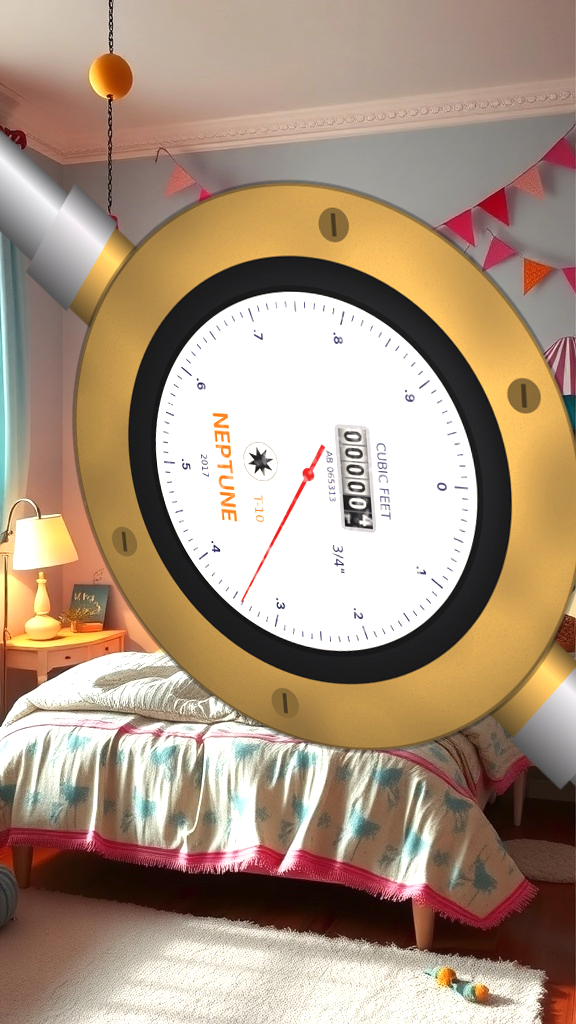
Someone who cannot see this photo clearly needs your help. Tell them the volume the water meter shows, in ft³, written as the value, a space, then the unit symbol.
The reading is 4.34 ft³
